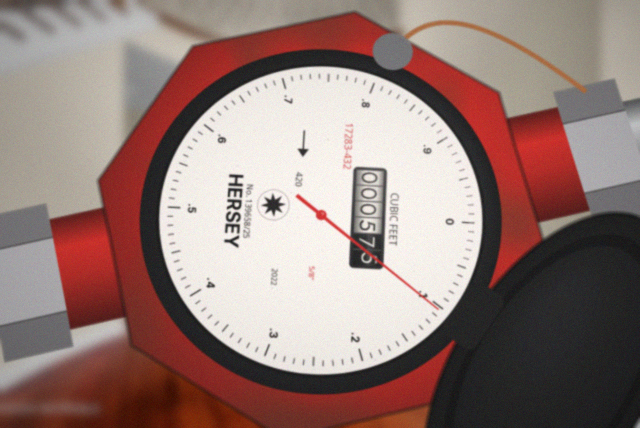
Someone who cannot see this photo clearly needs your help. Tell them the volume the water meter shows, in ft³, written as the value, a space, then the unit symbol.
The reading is 575.10 ft³
